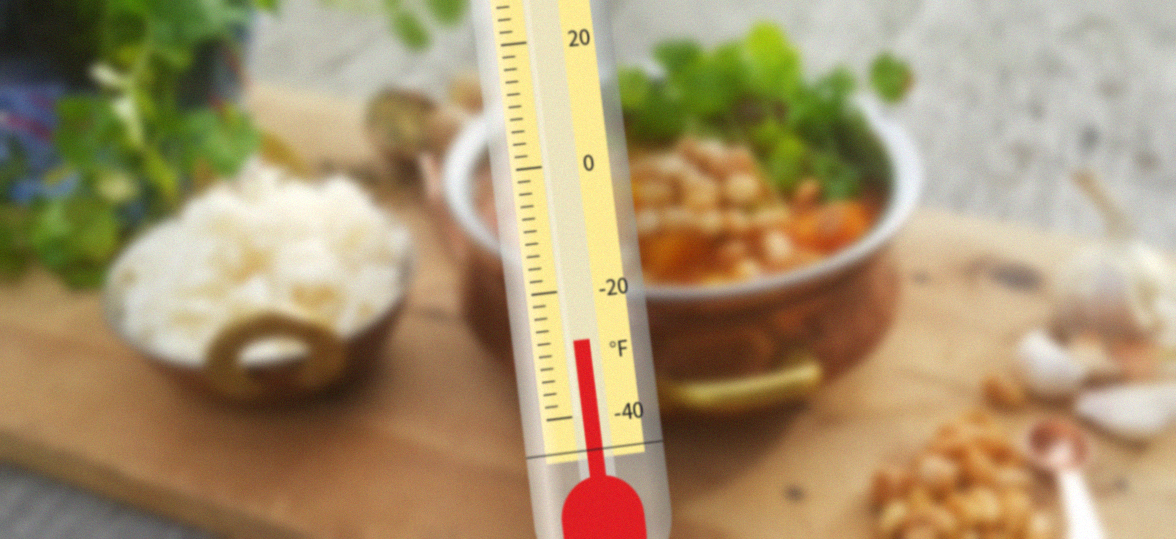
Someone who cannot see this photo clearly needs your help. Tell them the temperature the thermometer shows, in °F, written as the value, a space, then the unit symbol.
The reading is -28 °F
